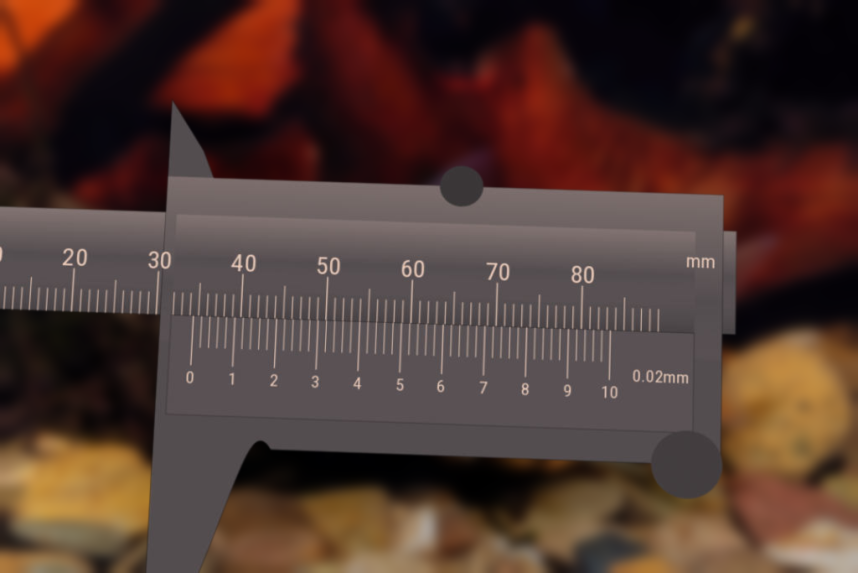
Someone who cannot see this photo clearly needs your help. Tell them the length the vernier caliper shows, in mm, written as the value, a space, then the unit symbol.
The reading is 34.4 mm
